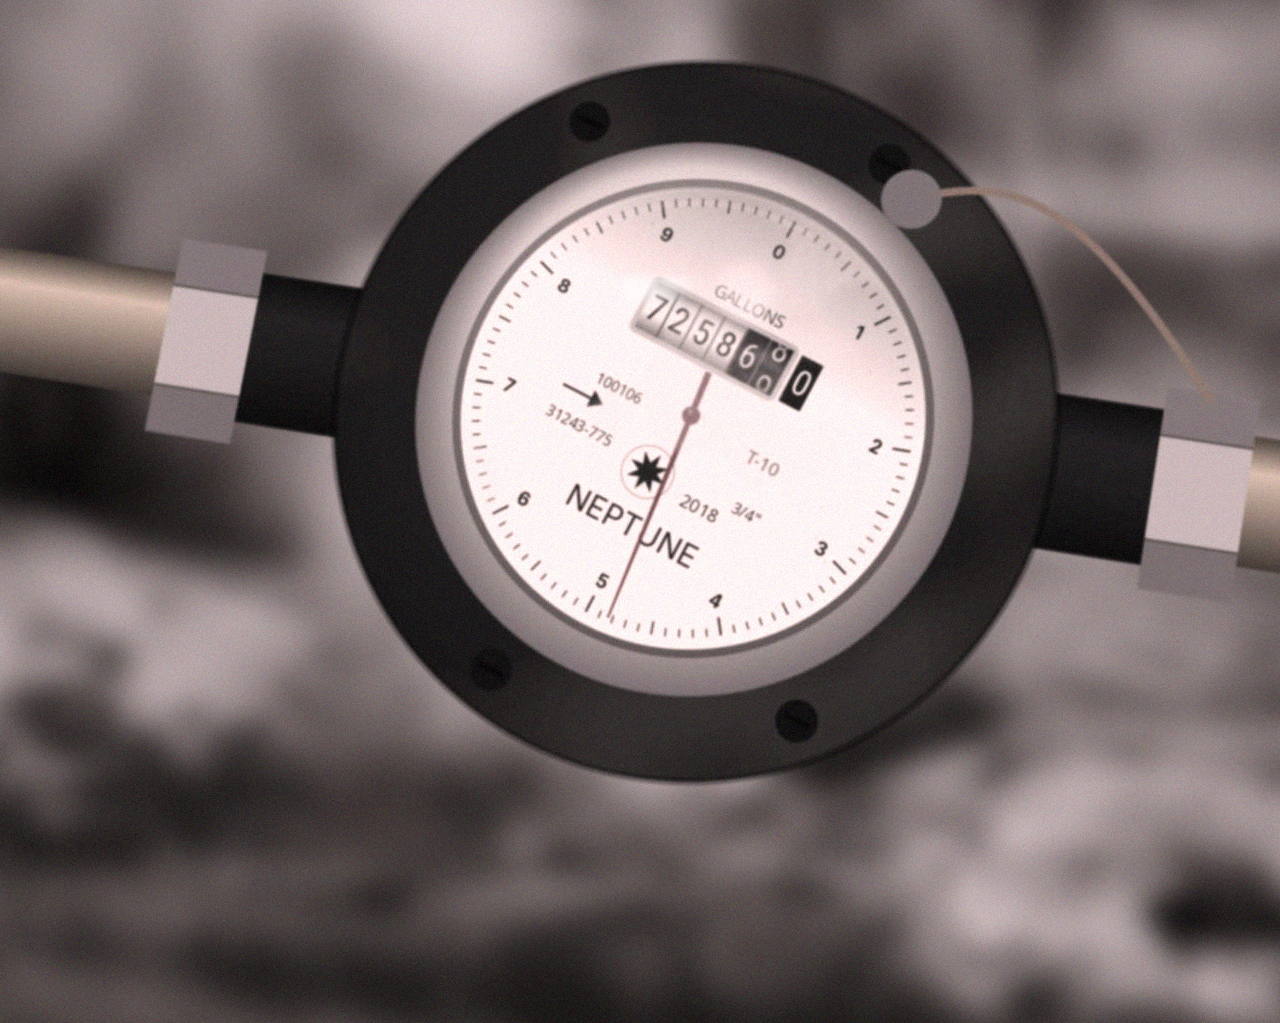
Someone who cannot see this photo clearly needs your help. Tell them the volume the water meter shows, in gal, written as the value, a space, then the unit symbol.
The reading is 7258684.8 gal
